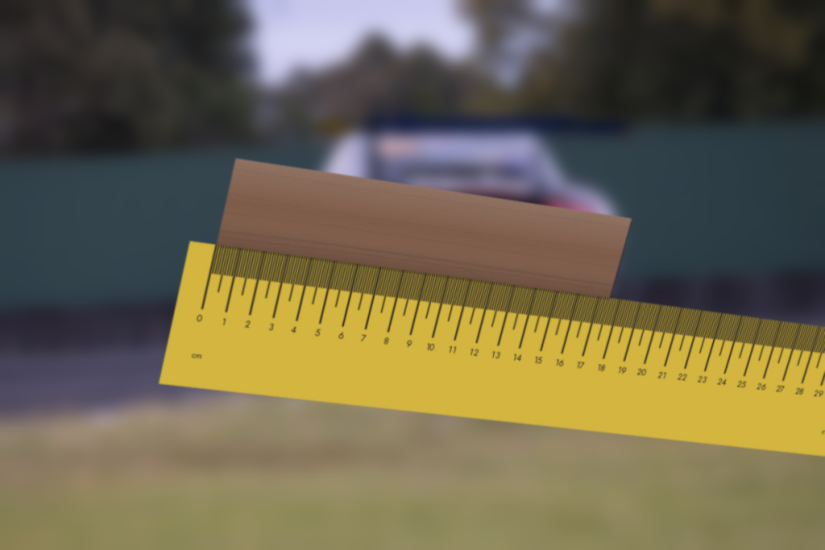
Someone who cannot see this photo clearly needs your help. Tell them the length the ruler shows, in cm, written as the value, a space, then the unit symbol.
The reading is 17.5 cm
